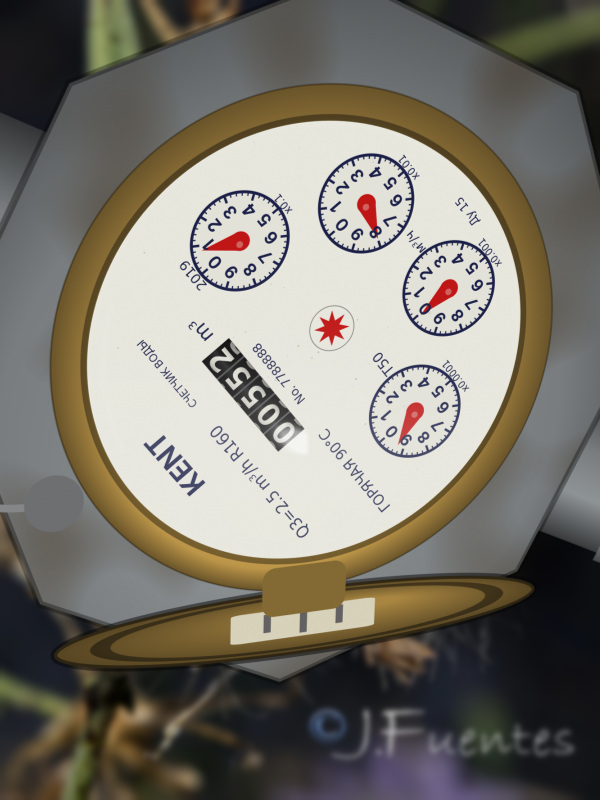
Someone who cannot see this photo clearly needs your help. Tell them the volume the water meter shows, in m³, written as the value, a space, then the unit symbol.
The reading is 552.0799 m³
